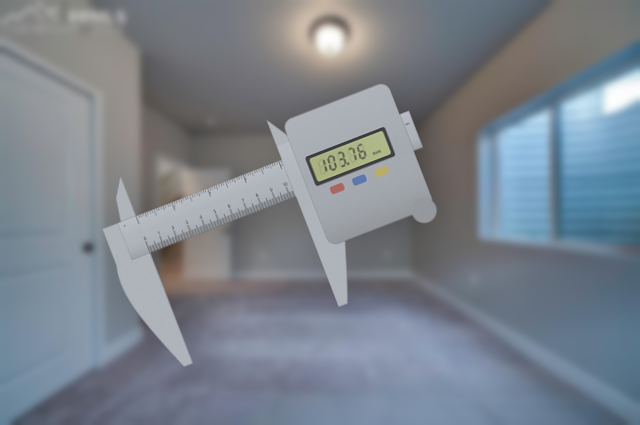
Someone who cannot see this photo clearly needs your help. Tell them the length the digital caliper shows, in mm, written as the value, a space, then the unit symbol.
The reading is 103.76 mm
